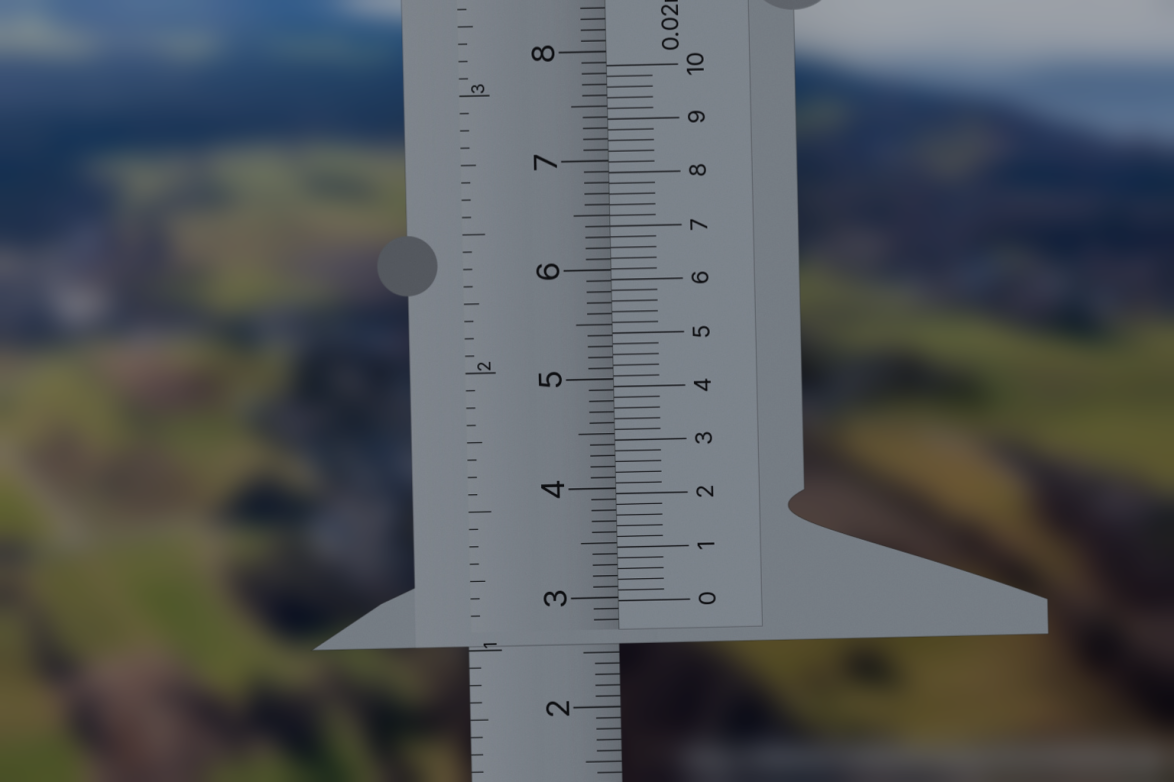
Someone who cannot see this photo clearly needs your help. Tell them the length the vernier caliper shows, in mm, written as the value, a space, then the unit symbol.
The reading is 29.7 mm
